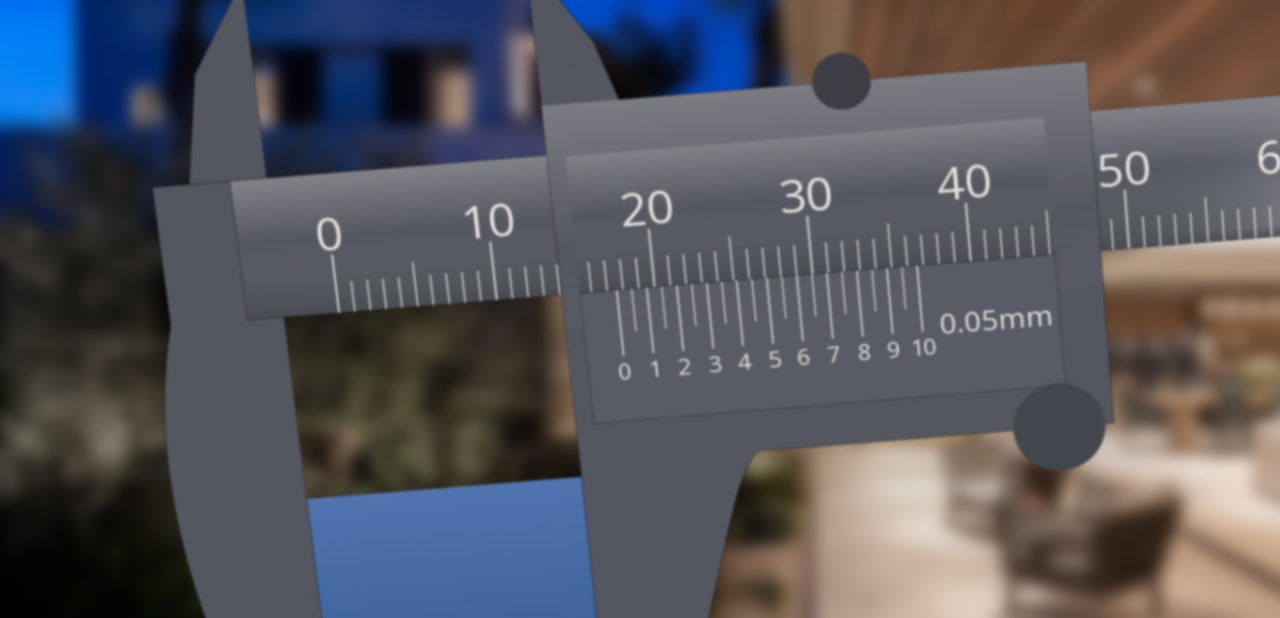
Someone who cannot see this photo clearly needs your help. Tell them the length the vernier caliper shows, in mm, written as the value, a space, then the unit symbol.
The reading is 17.6 mm
